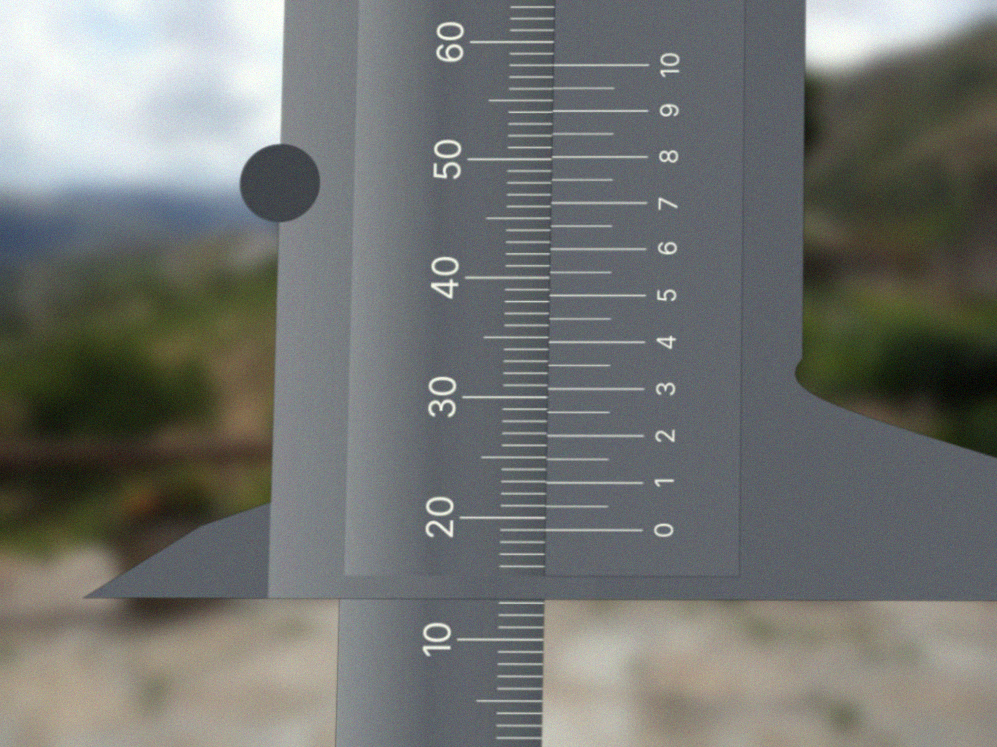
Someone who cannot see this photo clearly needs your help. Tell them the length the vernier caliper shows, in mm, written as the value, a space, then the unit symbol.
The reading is 19.0 mm
